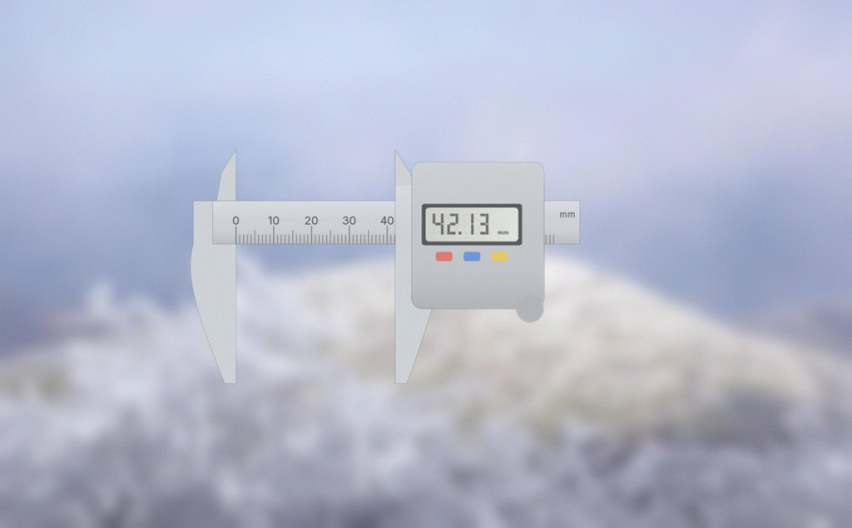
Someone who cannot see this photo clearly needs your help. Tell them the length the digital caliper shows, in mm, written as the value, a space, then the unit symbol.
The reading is 42.13 mm
